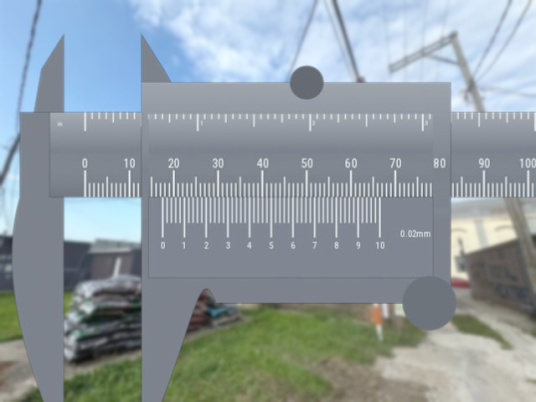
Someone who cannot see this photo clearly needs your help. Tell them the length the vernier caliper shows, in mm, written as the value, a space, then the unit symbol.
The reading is 17.5 mm
